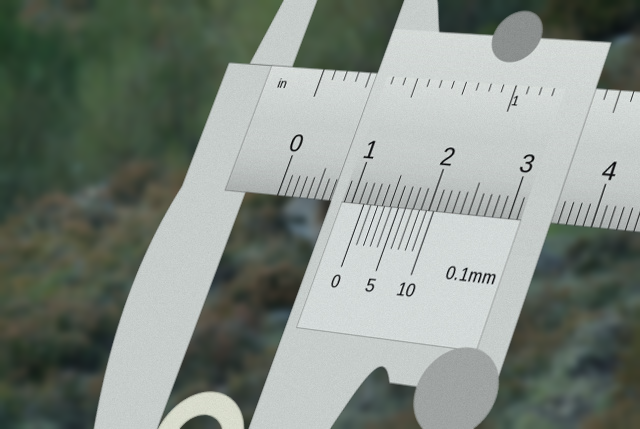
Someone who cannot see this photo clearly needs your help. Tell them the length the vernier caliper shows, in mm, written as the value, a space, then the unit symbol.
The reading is 11.6 mm
